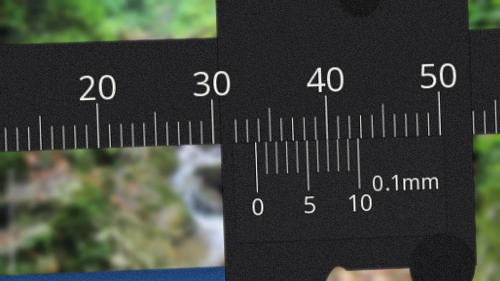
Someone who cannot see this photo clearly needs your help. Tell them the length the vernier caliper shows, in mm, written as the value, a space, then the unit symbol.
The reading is 33.7 mm
